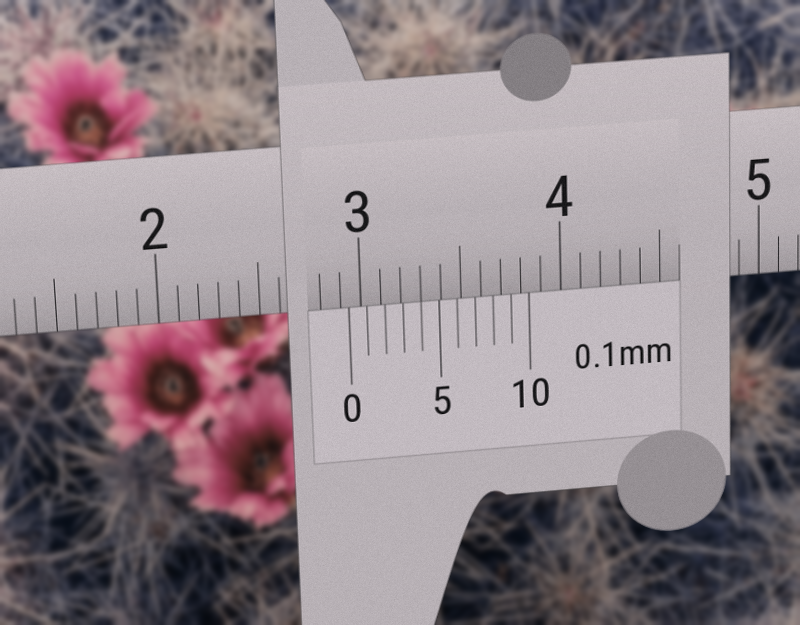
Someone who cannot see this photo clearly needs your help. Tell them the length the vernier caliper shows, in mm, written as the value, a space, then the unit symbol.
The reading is 29.4 mm
